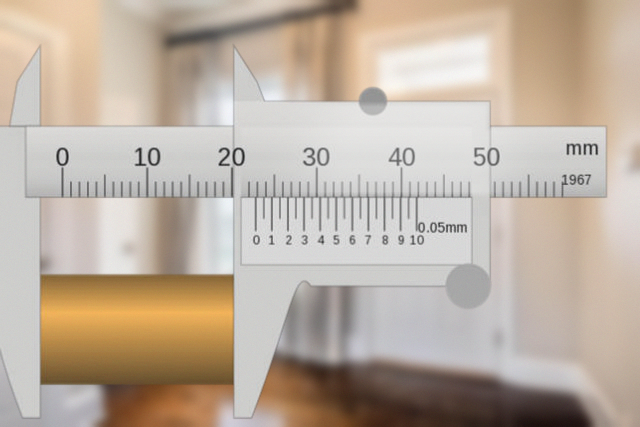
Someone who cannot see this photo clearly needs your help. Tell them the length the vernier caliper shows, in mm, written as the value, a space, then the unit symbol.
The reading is 22.8 mm
